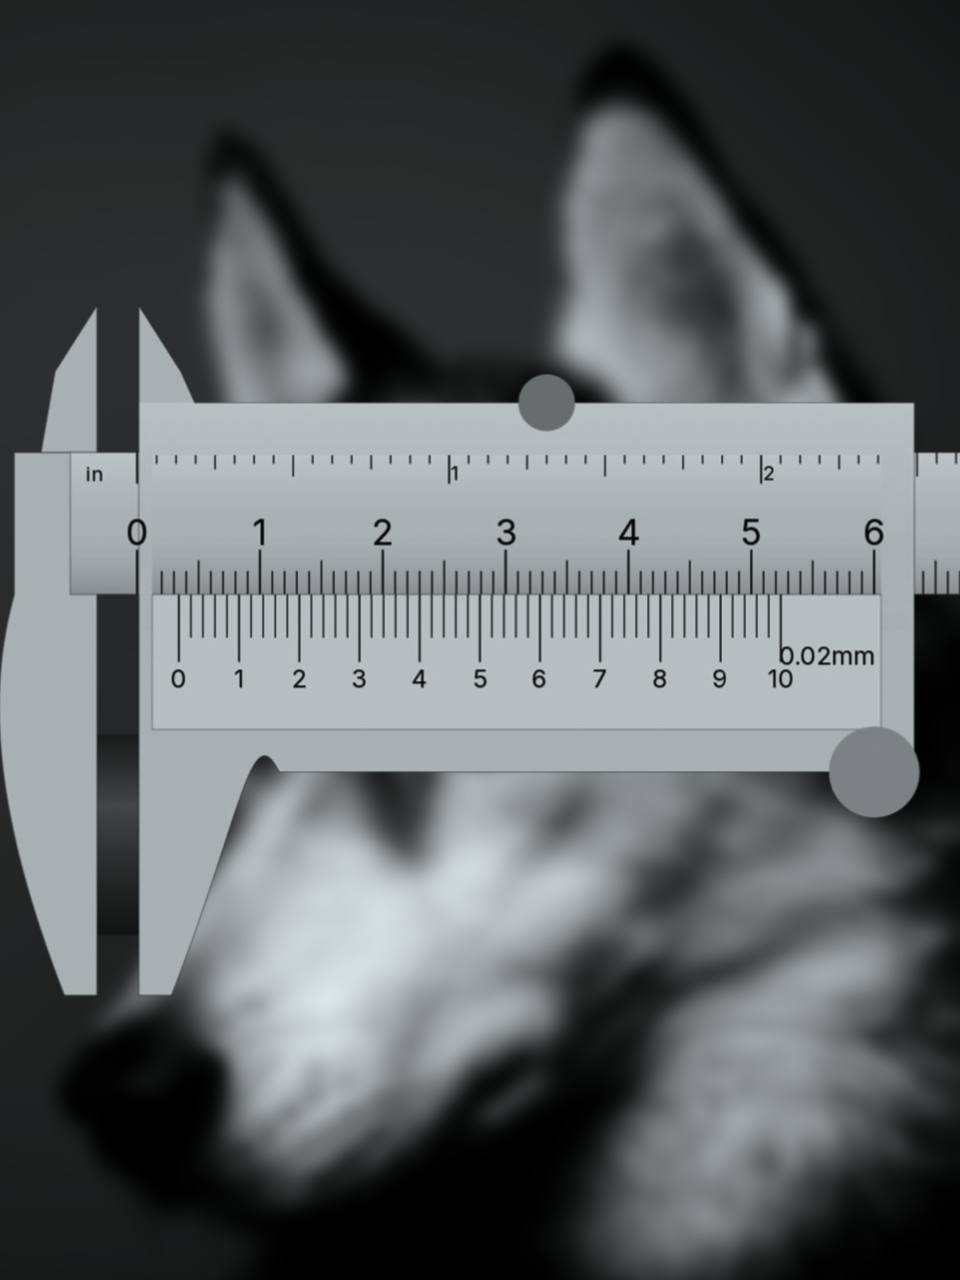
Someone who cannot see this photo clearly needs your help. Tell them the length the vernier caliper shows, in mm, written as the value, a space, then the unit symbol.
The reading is 3.4 mm
